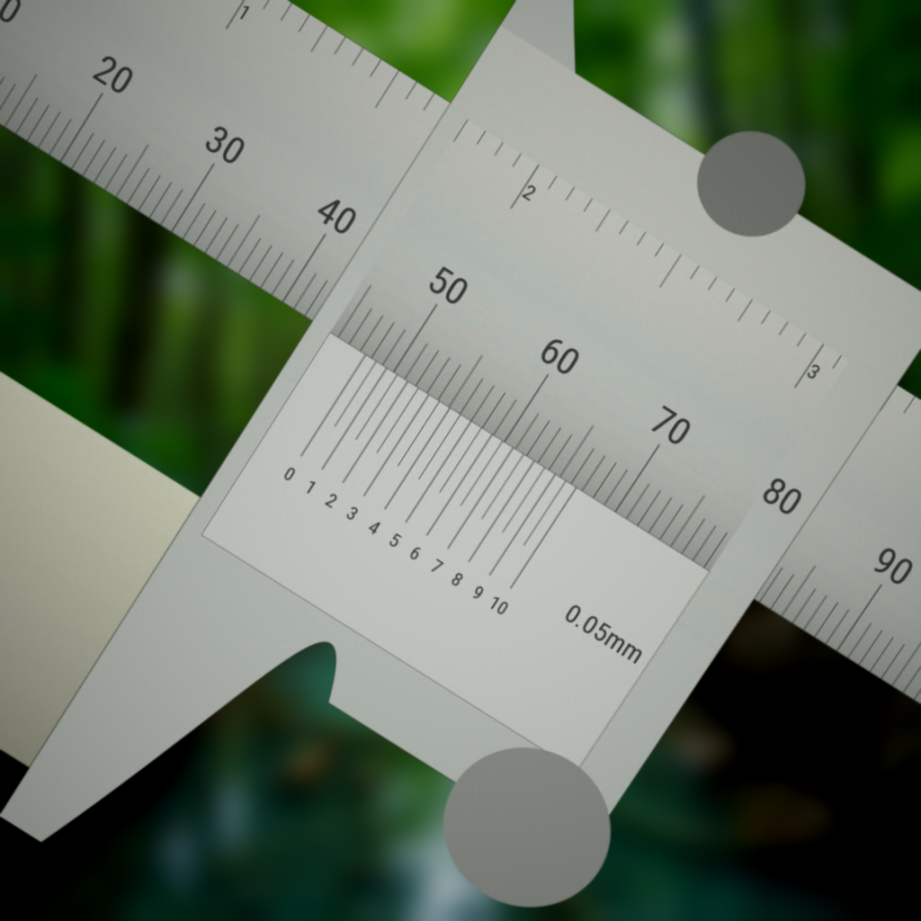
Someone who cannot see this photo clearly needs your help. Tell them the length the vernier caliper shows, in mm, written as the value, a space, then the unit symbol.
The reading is 47.5 mm
